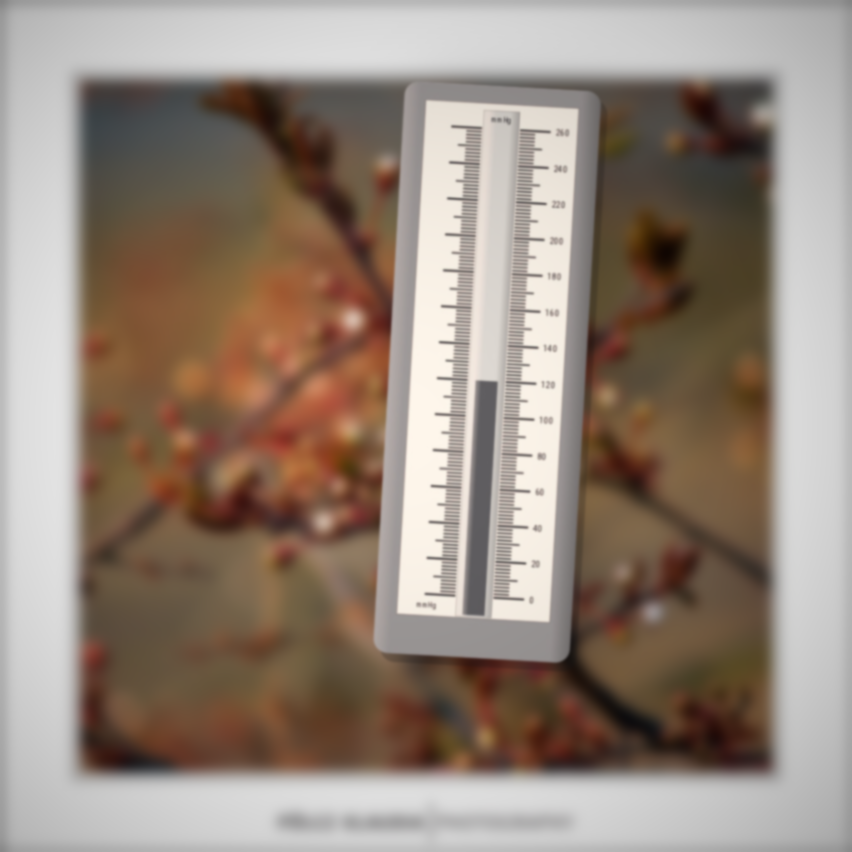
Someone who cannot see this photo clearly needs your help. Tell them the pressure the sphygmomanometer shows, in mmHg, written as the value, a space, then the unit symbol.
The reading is 120 mmHg
